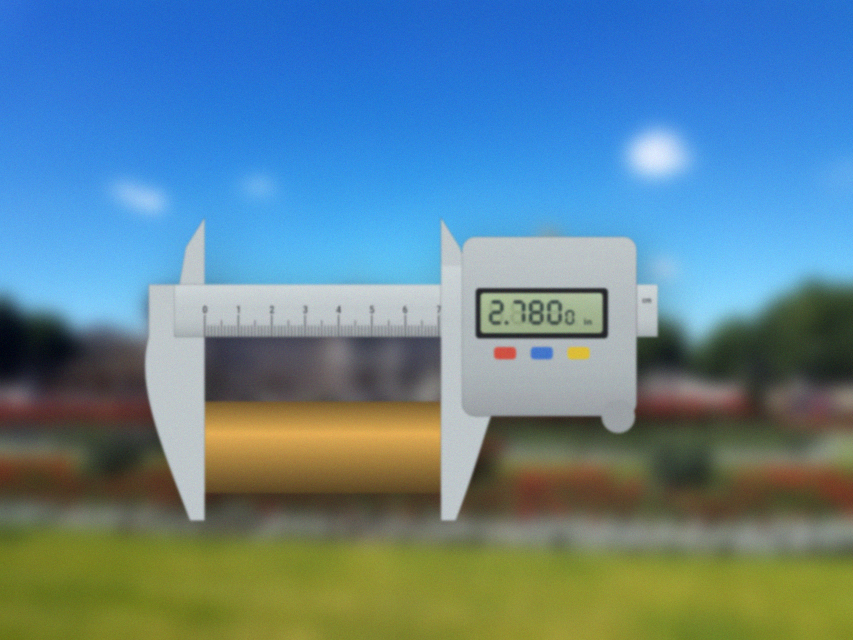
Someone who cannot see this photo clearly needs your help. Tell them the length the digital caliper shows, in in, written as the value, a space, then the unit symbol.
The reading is 2.7800 in
